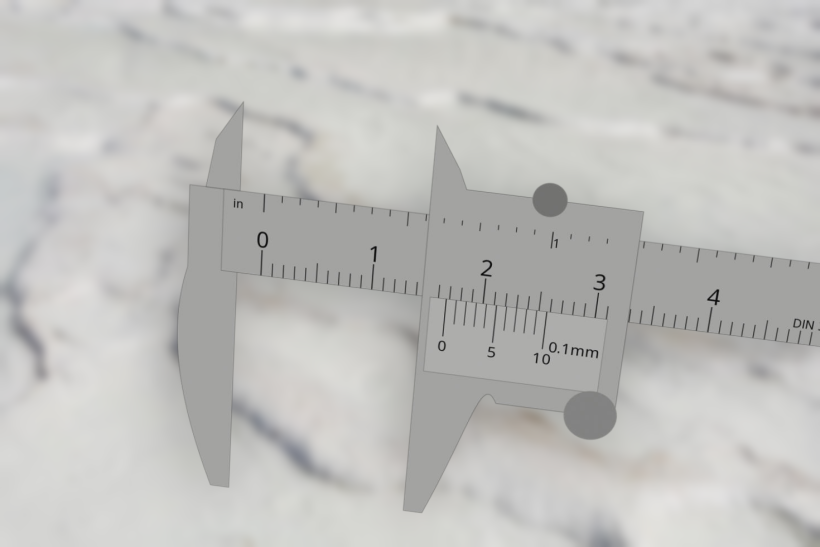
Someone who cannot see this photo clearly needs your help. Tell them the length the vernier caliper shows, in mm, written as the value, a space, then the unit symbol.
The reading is 16.7 mm
